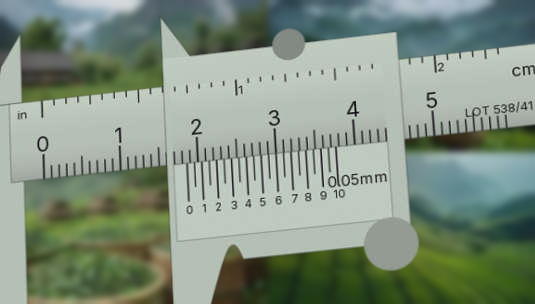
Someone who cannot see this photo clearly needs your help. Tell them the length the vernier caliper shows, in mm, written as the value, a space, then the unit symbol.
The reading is 18.6 mm
